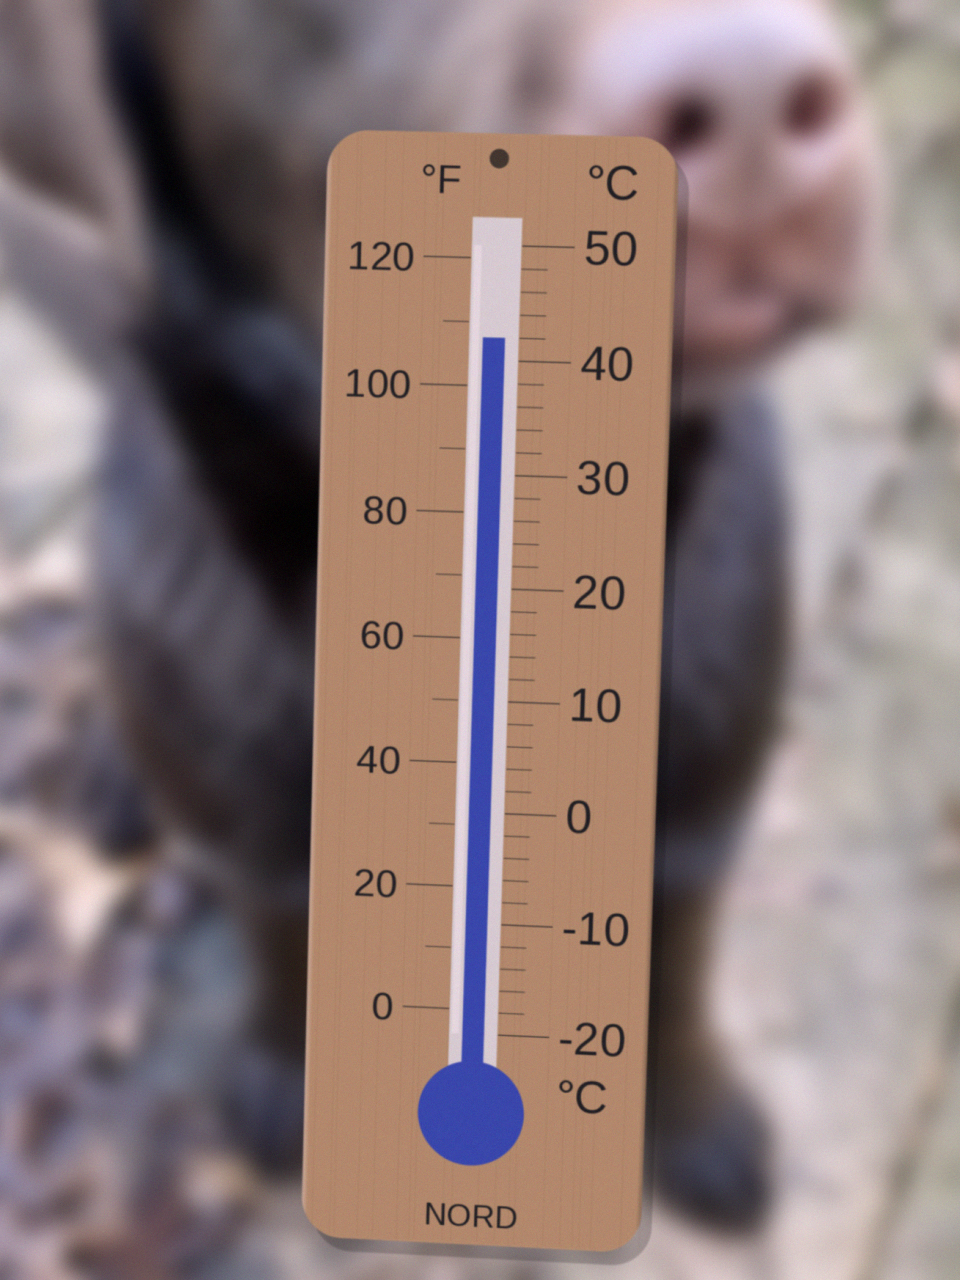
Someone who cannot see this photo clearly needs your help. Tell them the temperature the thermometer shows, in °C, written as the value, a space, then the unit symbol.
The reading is 42 °C
